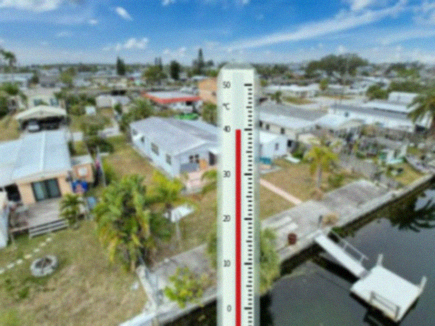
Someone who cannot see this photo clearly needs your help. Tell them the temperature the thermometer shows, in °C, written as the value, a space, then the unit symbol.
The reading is 40 °C
